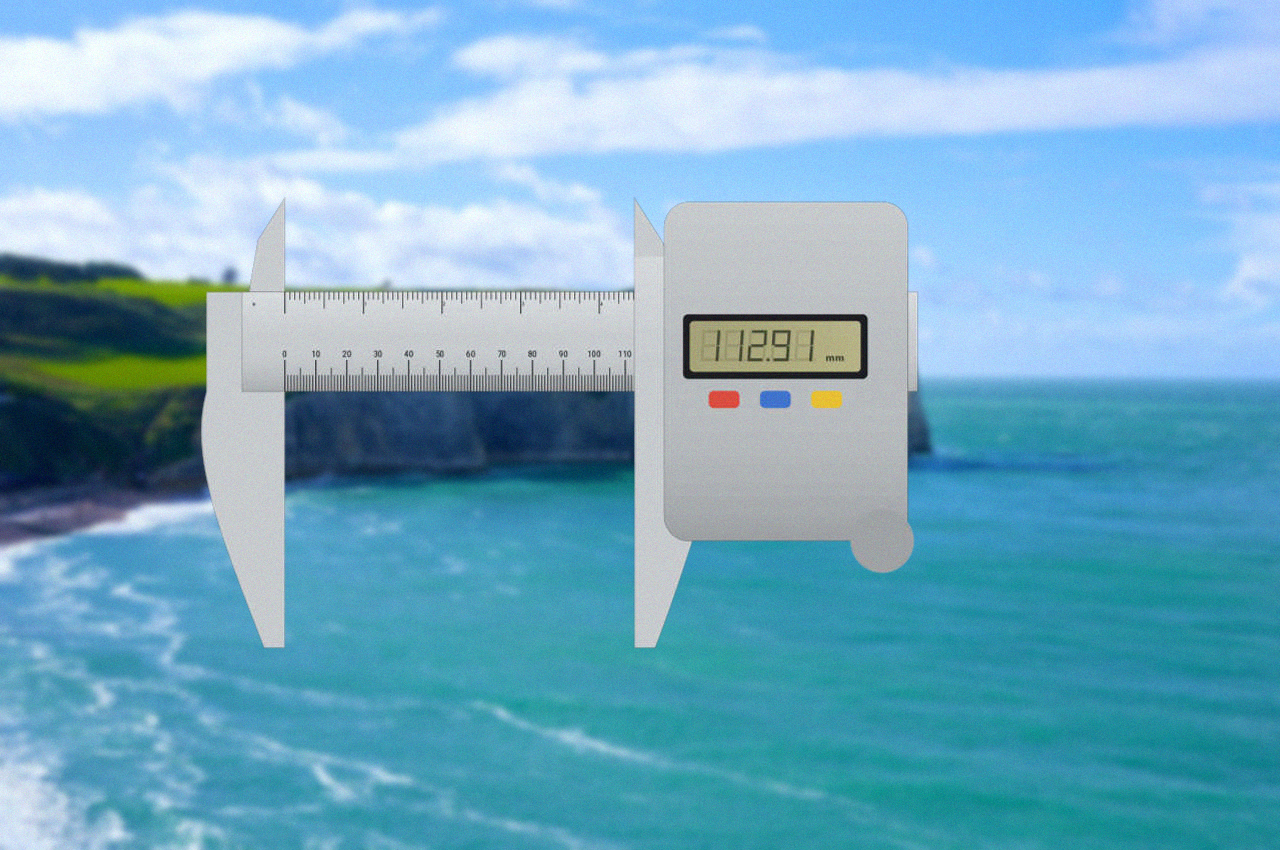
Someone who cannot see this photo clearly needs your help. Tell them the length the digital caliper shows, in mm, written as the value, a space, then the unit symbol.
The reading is 112.91 mm
